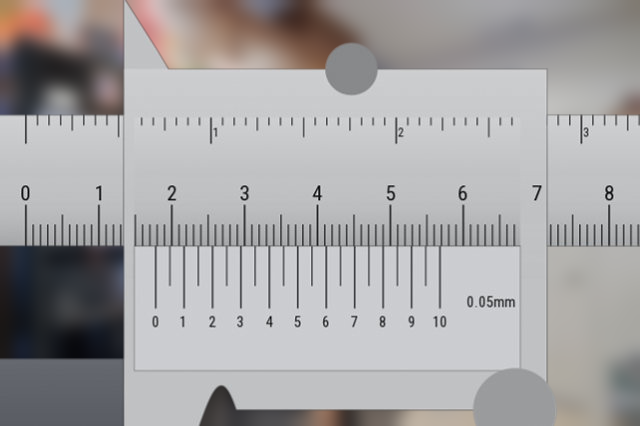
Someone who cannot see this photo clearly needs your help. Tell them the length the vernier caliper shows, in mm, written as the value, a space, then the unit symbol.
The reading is 17.8 mm
